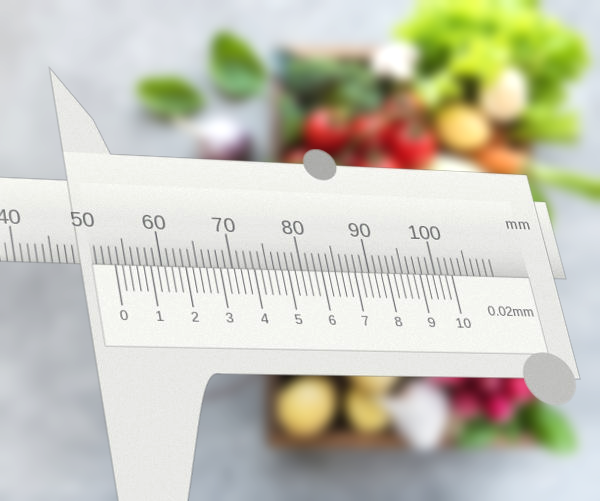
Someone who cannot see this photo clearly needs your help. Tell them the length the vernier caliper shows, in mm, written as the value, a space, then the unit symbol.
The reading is 53.6 mm
